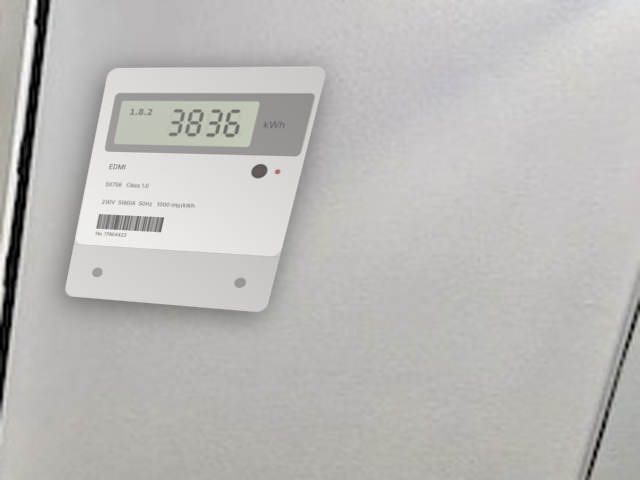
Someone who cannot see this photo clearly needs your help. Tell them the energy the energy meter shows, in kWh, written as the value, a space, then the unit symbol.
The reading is 3836 kWh
